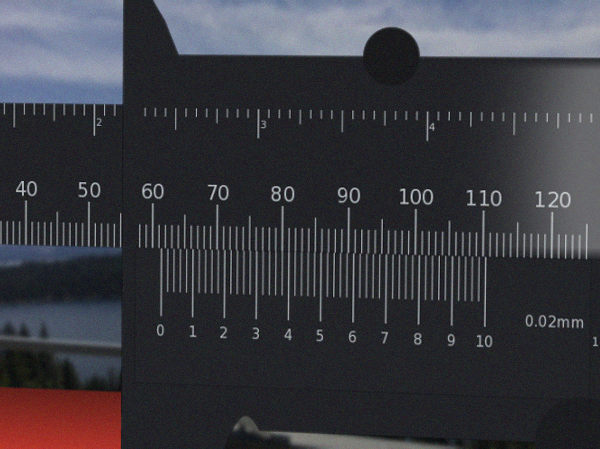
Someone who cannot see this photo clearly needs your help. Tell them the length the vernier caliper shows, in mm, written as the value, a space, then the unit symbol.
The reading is 61.4 mm
